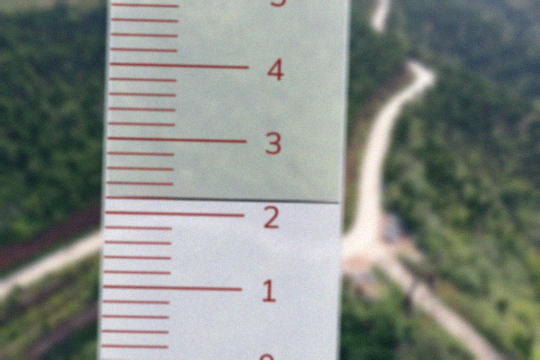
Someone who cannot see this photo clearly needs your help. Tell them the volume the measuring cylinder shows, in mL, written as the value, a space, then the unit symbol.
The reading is 2.2 mL
